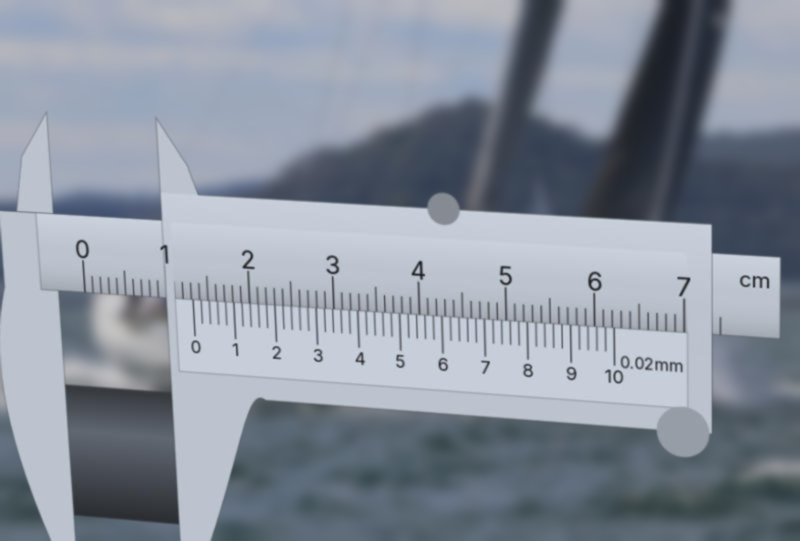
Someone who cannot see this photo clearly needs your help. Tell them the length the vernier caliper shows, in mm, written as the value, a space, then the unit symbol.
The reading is 13.2 mm
